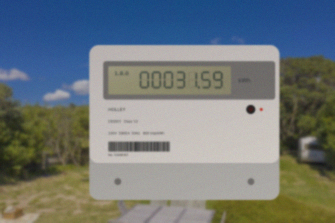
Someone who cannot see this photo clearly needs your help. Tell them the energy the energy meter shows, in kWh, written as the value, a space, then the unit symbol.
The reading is 31.59 kWh
